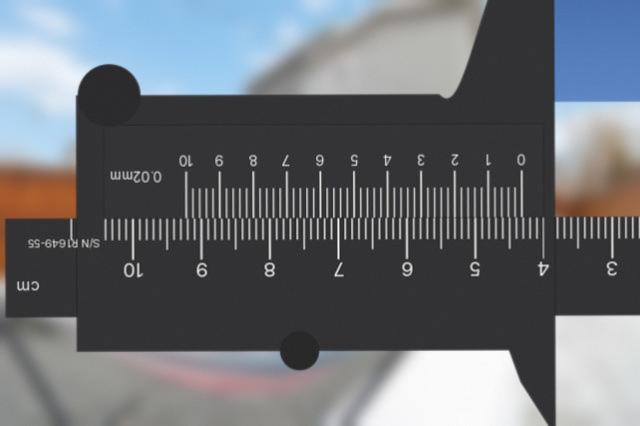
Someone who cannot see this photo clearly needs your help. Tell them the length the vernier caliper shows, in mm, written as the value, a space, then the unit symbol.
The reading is 43.2 mm
